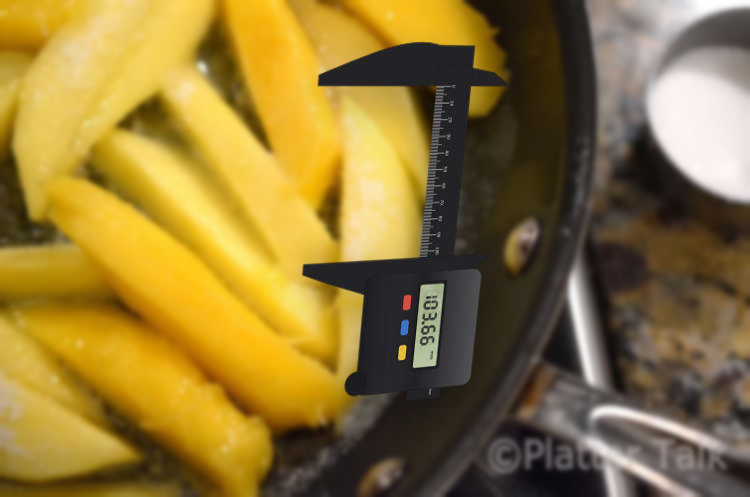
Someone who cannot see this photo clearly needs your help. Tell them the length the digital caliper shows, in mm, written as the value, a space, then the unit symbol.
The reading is 103.66 mm
